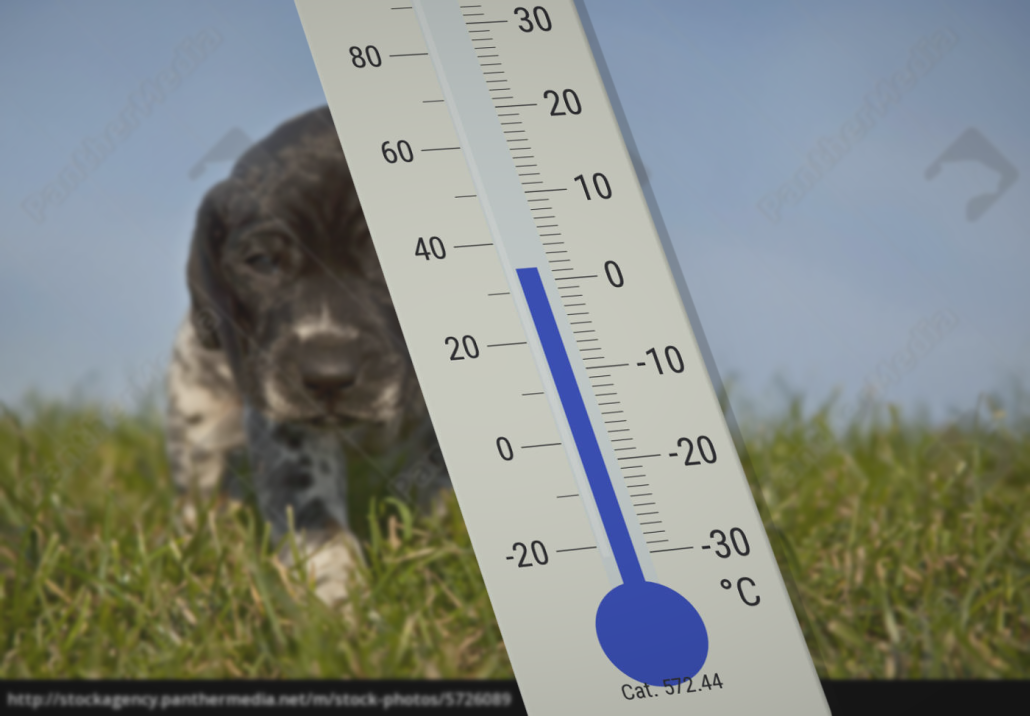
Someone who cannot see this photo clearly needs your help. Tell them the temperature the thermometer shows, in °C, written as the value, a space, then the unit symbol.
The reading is 1.5 °C
